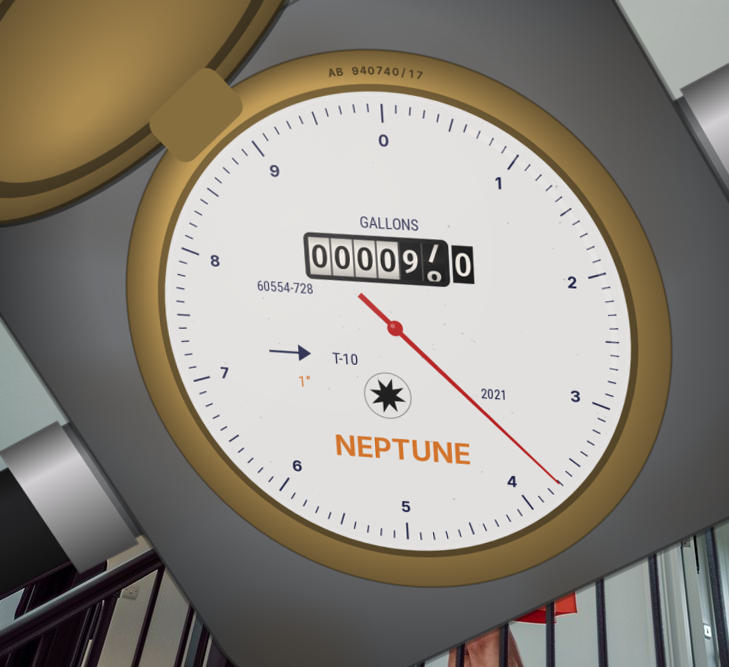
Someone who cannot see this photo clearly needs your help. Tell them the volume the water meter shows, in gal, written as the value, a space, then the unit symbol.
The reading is 973.7 gal
